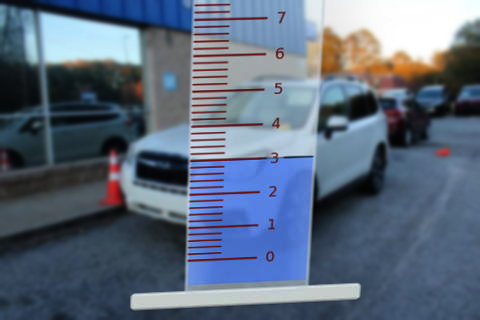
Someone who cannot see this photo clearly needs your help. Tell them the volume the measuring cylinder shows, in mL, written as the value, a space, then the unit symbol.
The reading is 3 mL
